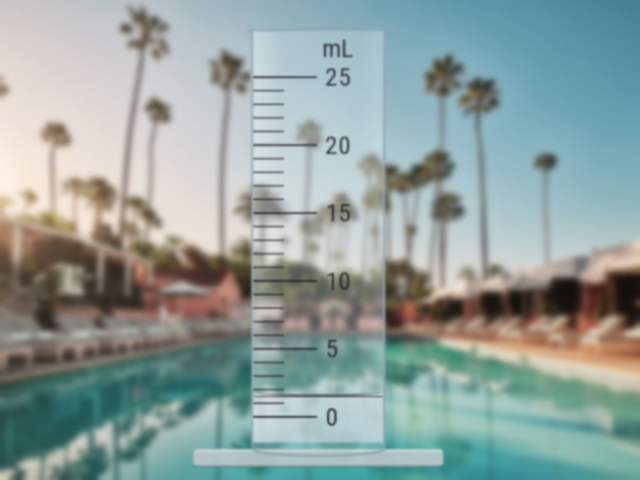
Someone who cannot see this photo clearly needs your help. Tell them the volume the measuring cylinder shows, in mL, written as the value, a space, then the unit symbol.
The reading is 1.5 mL
